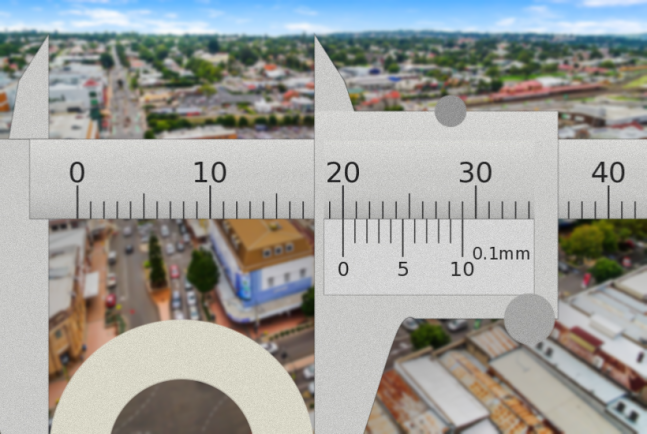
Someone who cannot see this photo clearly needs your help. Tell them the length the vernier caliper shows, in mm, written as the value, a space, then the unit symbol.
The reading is 20.0 mm
